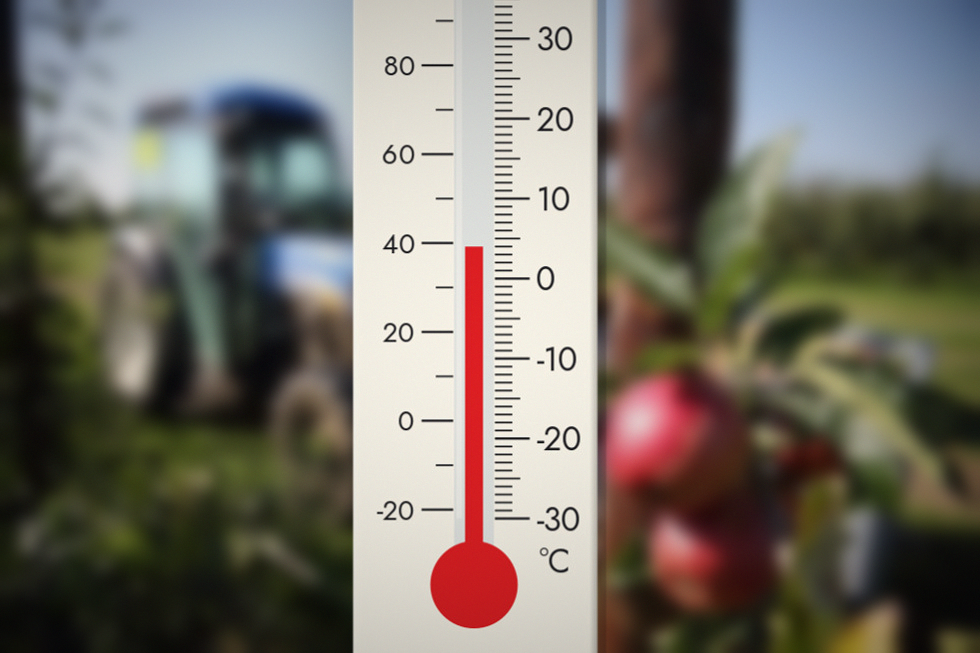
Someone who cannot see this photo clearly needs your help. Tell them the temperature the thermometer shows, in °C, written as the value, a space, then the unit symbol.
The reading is 4 °C
